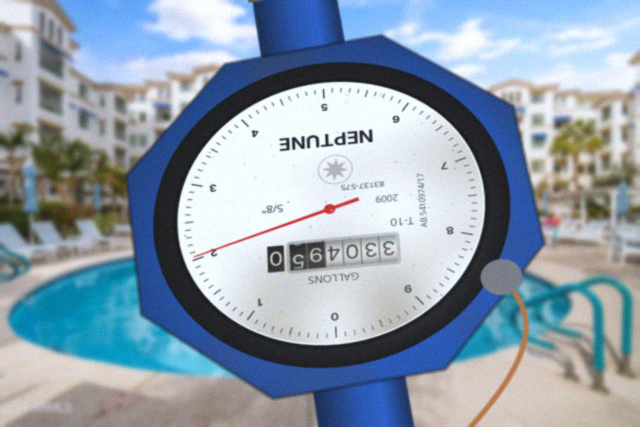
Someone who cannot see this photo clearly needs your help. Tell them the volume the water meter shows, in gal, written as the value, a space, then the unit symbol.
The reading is 3304952.0 gal
